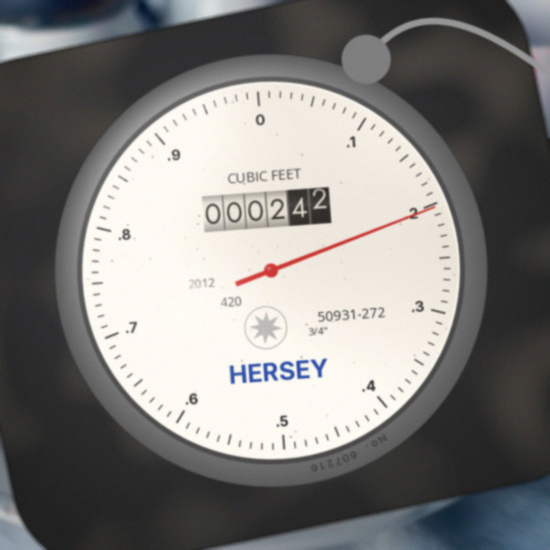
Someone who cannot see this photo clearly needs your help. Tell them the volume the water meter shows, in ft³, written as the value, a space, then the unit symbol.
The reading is 242.20 ft³
